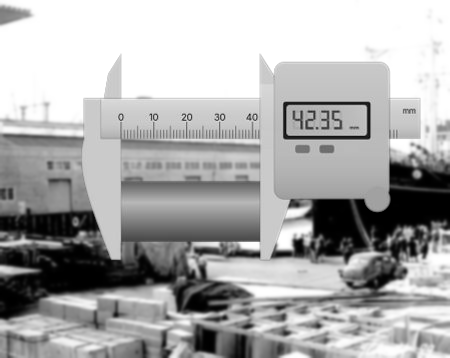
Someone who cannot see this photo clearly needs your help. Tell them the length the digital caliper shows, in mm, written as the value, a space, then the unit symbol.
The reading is 42.35 mm
